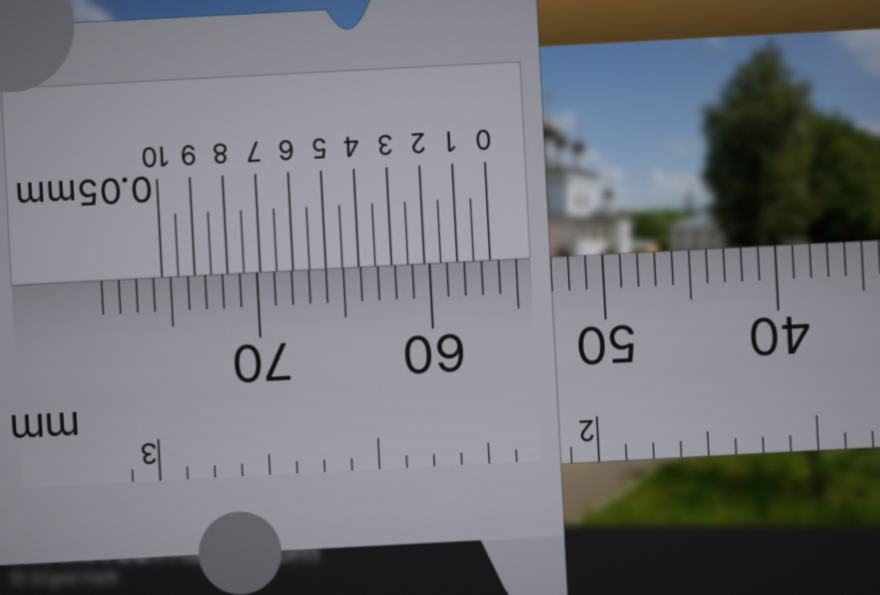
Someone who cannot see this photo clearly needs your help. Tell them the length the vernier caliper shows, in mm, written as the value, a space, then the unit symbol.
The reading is 56.5 mm
